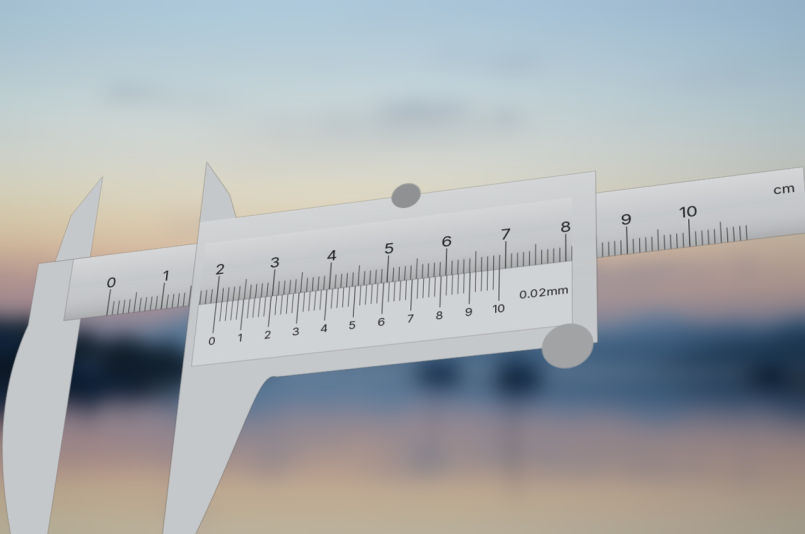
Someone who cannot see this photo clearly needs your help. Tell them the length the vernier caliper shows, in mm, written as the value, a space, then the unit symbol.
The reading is 20.0 mm
